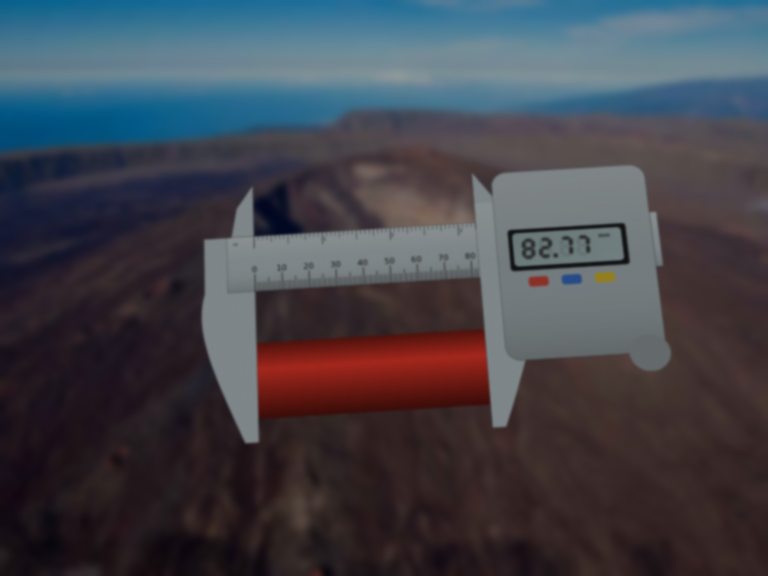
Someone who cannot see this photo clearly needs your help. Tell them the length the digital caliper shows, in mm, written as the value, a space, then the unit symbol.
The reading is 82.77 mm
